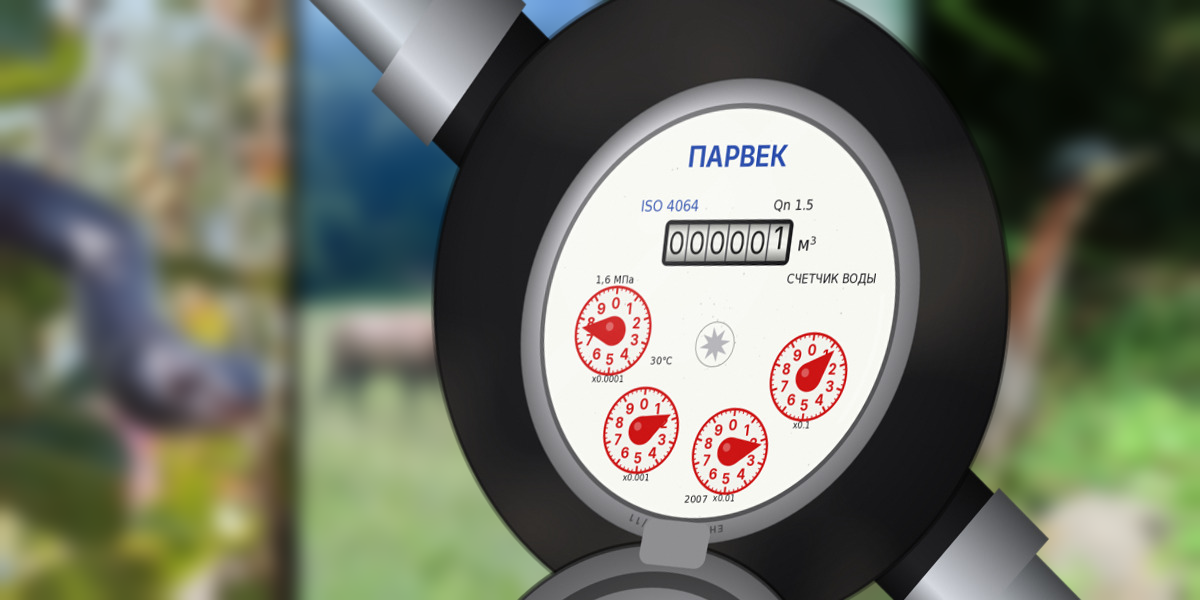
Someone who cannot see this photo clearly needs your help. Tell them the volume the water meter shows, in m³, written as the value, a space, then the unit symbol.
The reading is 1.1217 m³
